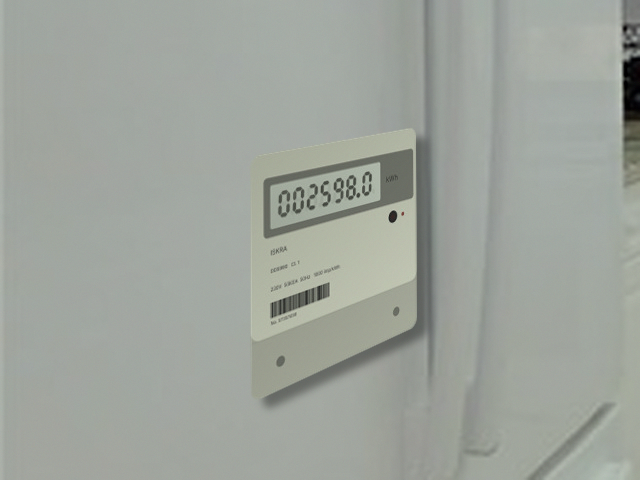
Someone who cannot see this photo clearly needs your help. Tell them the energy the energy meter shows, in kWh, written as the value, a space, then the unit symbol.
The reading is 2598.0 kWh
